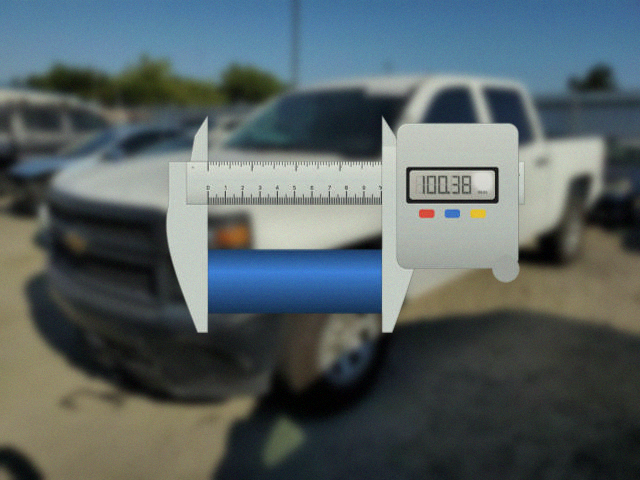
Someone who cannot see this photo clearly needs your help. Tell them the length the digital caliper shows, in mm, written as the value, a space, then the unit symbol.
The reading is 100.38 mm
